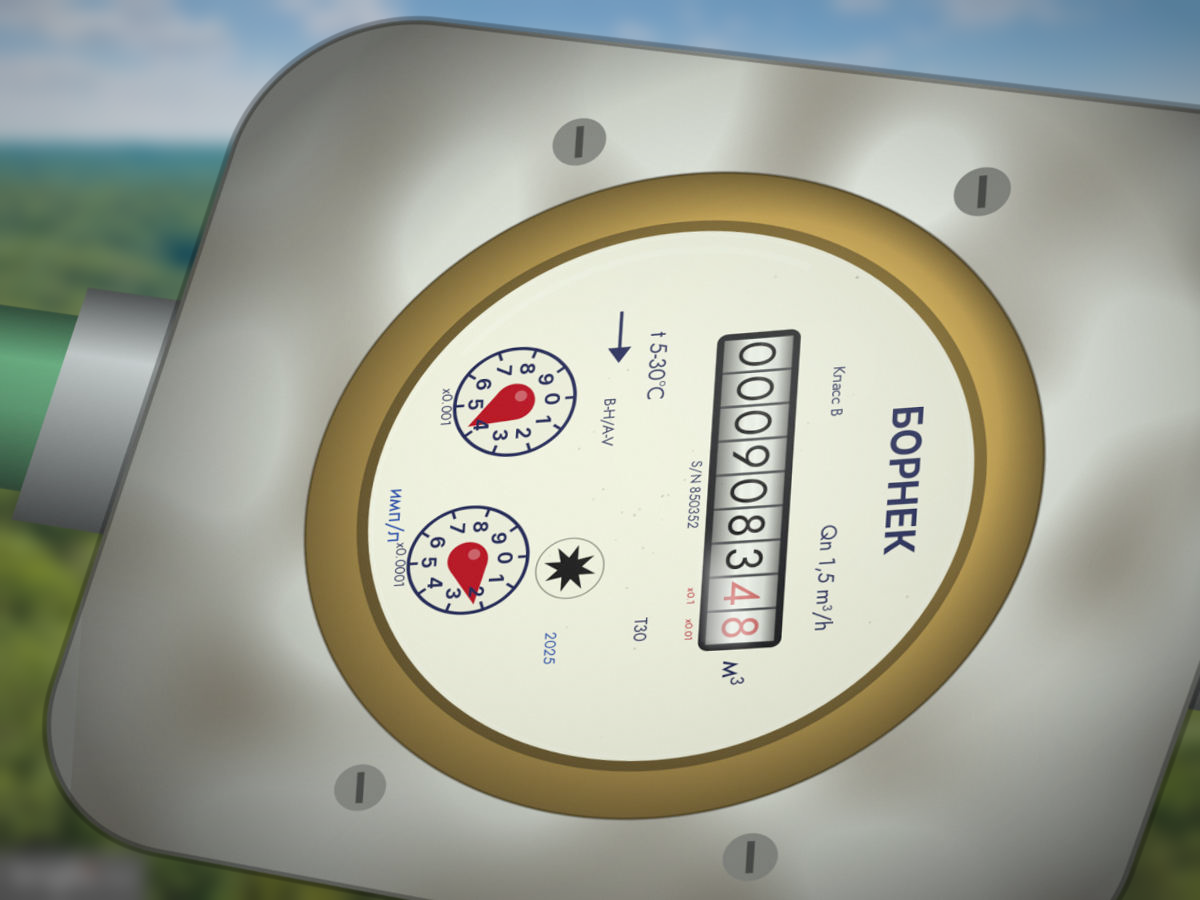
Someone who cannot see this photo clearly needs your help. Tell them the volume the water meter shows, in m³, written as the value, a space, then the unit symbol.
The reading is 9083.4842 m³
